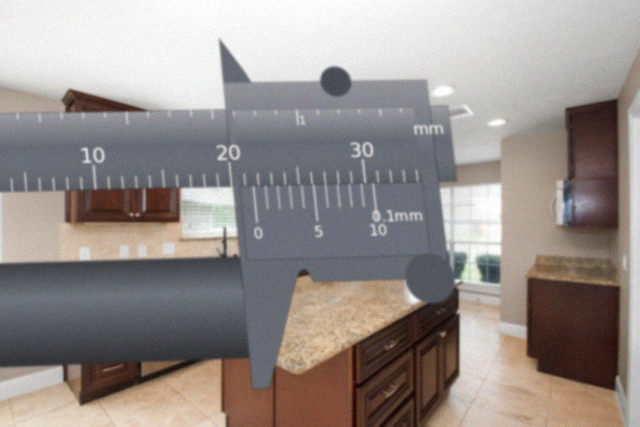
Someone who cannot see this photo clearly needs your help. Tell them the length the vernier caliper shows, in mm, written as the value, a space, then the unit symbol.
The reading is 21.6 mm
